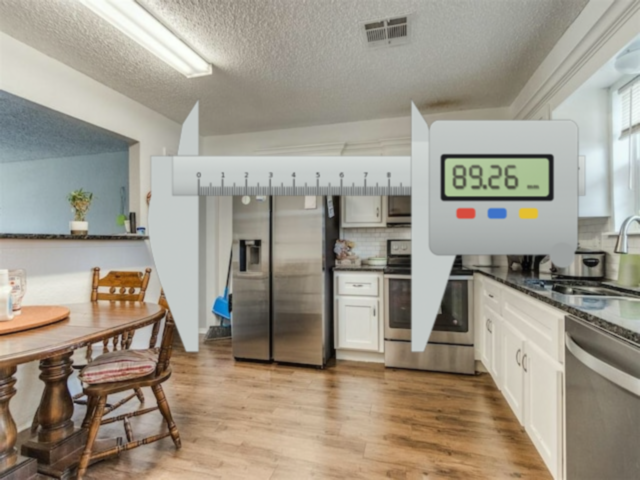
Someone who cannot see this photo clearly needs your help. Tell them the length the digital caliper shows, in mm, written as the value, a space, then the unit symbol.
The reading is 89.26 mm
